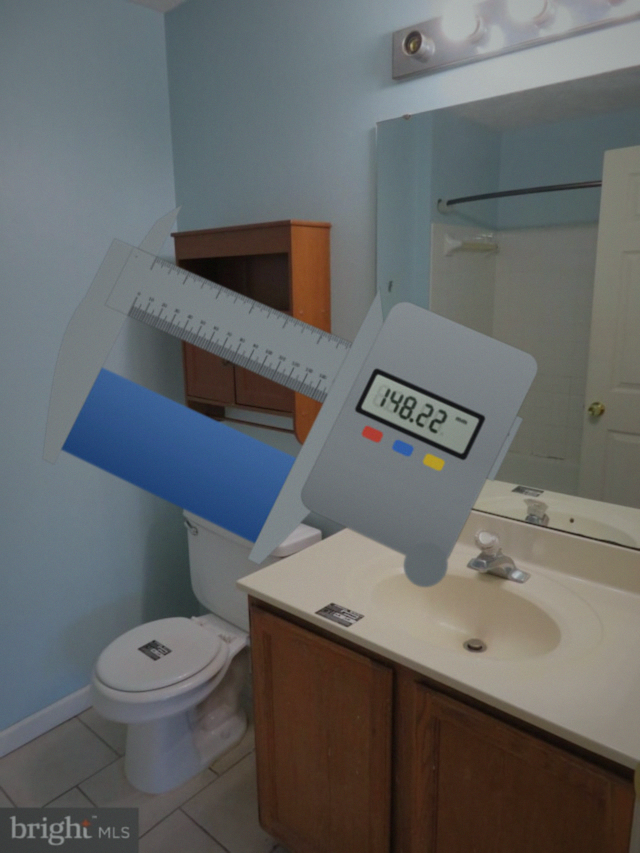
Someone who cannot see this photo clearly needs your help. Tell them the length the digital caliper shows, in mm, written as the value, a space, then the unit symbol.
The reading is 148.22 mm
